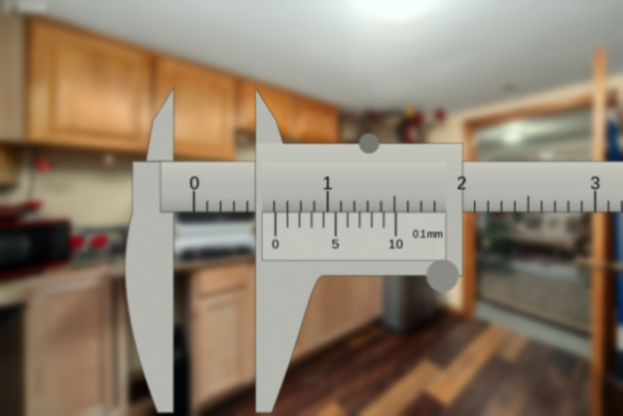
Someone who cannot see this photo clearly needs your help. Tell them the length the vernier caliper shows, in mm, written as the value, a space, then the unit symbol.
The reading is 6.1 mm
